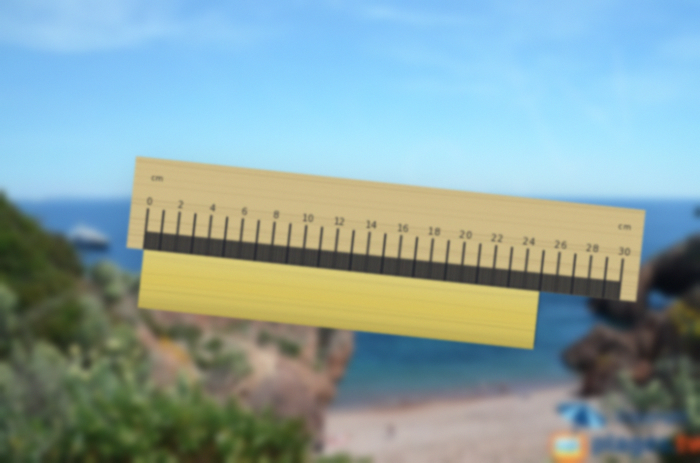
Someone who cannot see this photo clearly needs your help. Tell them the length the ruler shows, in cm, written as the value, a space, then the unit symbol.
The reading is 25 cm
